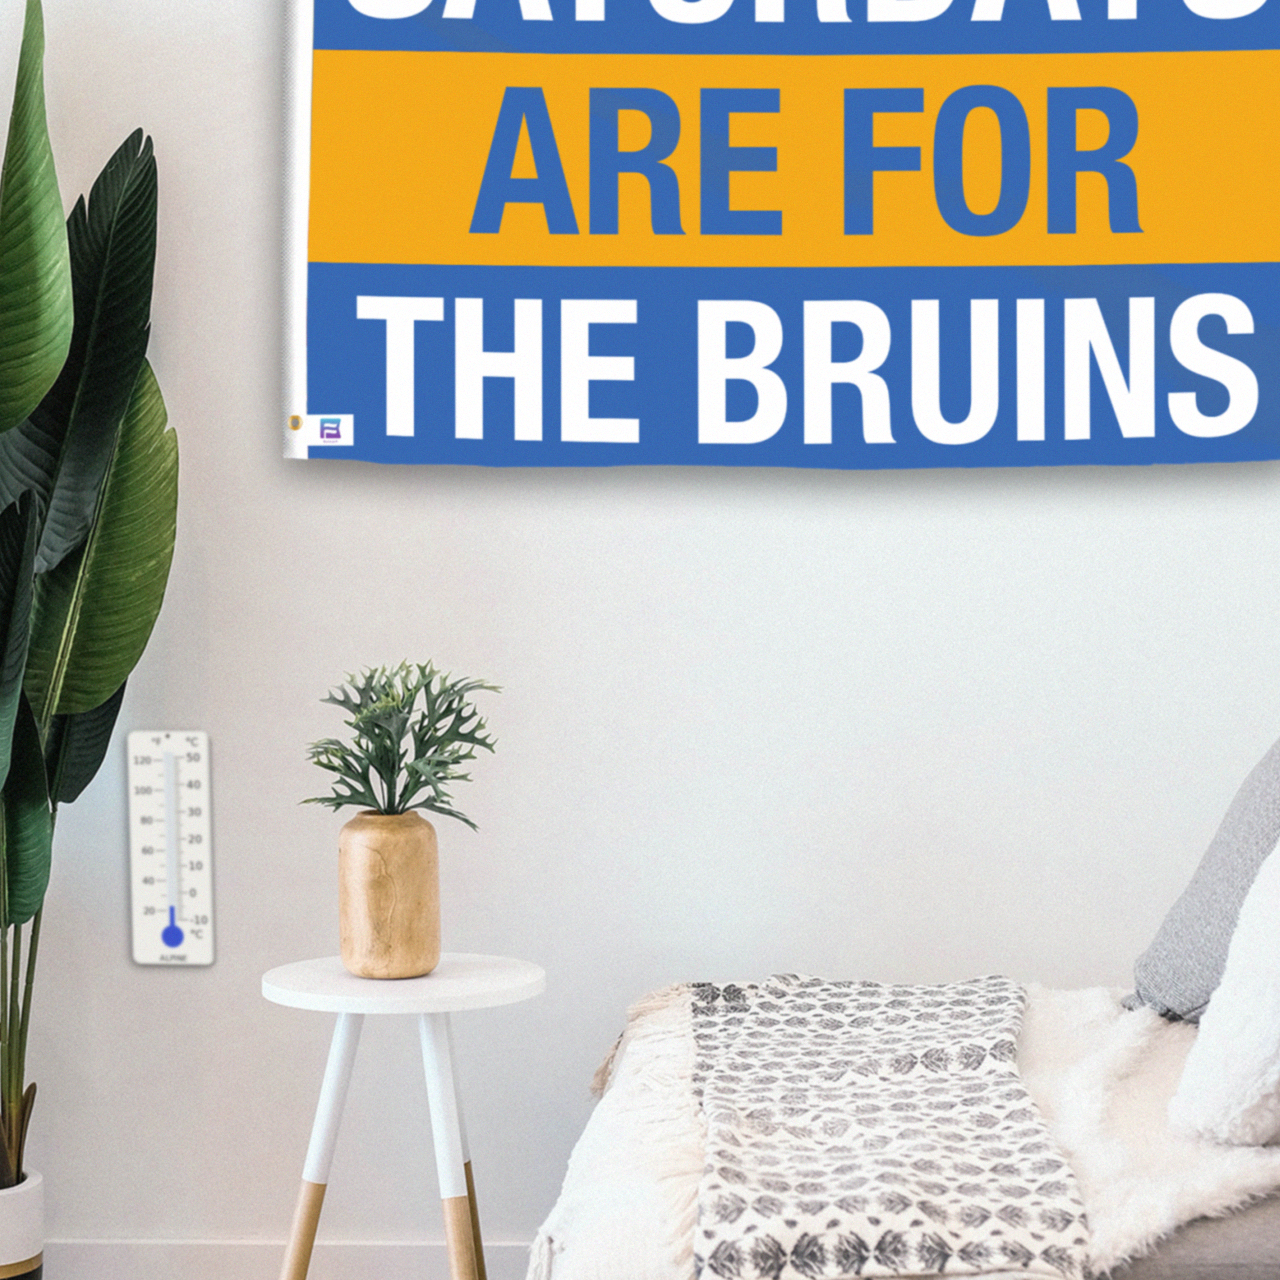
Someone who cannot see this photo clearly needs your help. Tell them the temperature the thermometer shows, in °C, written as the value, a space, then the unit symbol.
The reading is -5 °C
